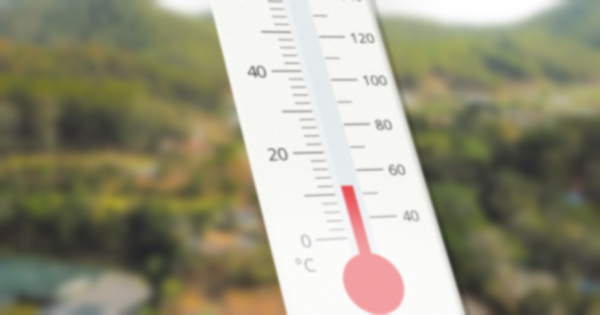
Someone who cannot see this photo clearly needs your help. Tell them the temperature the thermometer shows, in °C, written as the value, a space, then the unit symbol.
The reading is 12 °C
